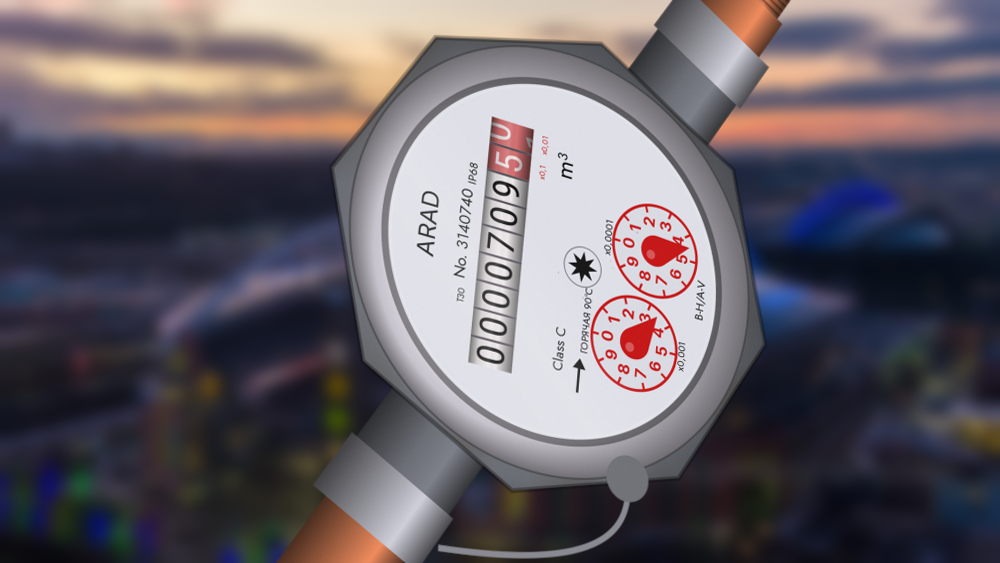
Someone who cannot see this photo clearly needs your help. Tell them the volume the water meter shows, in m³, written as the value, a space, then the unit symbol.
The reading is 709.5034 m³
